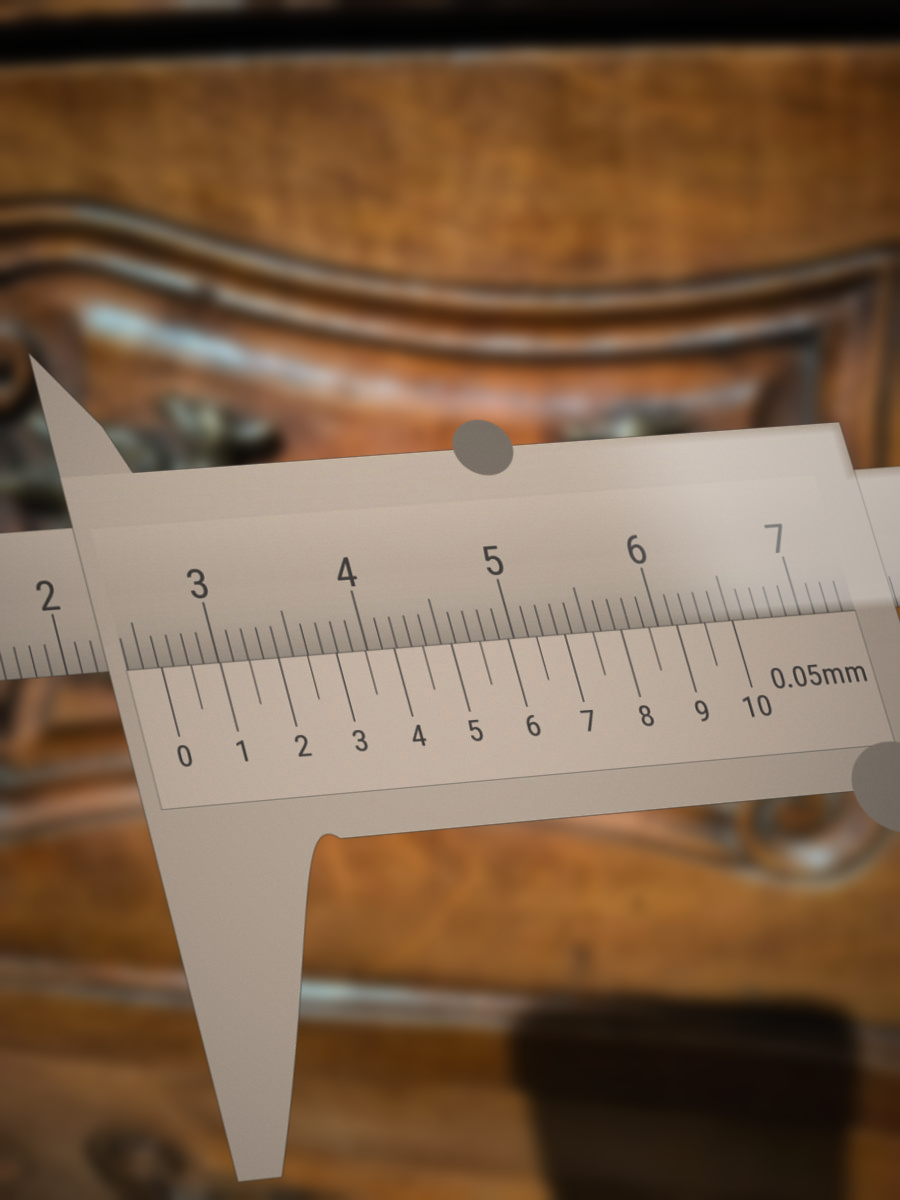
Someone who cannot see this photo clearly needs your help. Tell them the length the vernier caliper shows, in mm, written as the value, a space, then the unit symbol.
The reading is 26.2 mm
